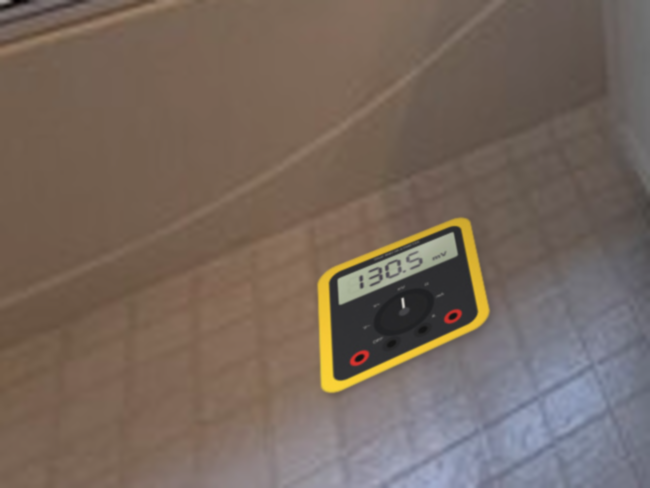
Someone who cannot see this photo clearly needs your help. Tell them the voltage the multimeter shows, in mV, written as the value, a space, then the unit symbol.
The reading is 130.5 mV
